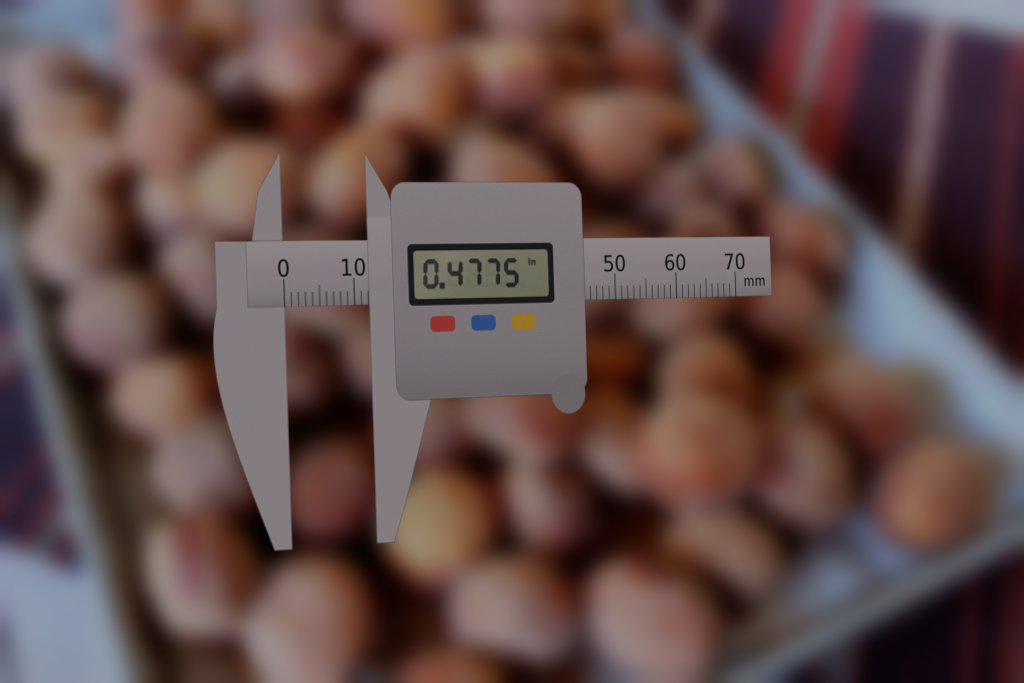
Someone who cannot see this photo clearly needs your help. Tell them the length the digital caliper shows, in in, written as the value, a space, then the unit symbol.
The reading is 0.4775 in
